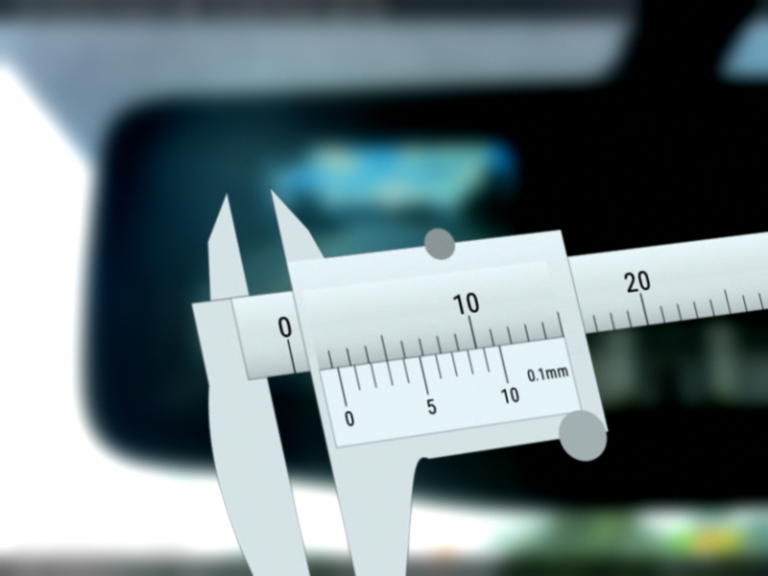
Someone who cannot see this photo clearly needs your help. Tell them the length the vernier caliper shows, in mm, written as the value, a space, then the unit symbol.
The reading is 2.3 mm
